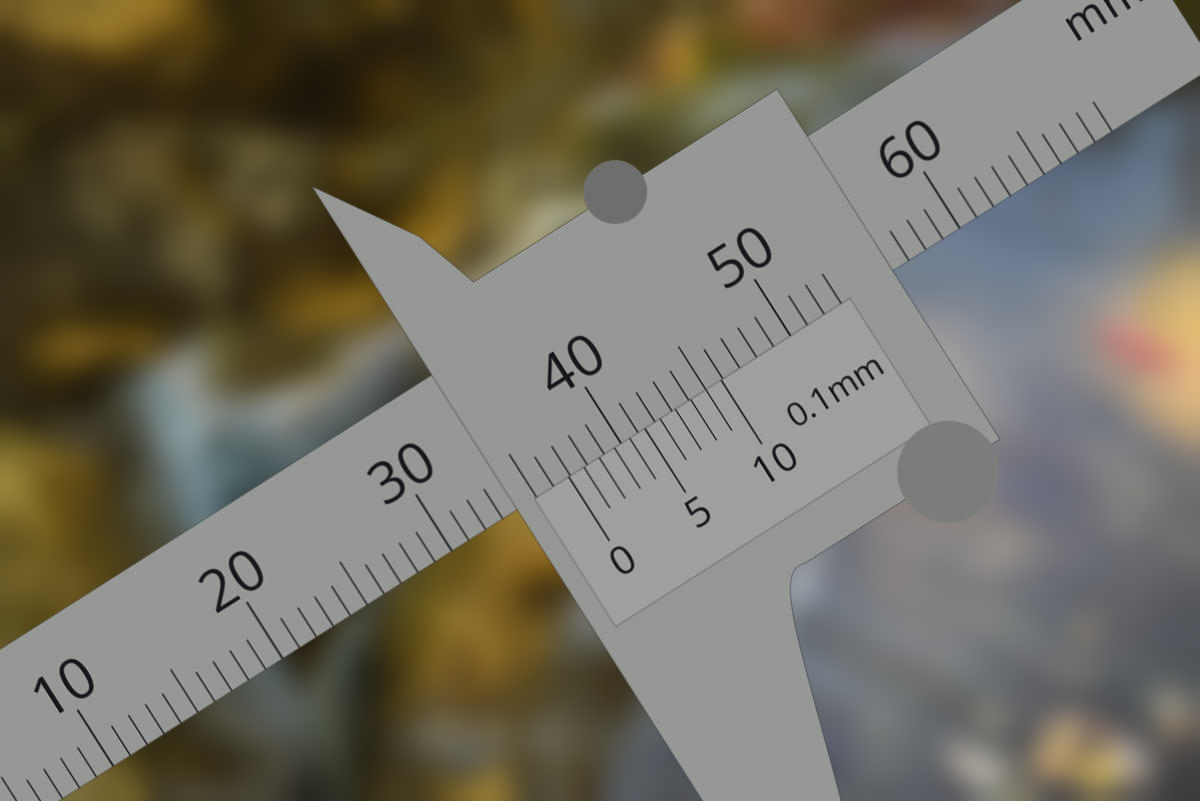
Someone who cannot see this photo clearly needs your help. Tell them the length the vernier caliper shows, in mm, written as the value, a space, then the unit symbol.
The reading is 36.9 mm
